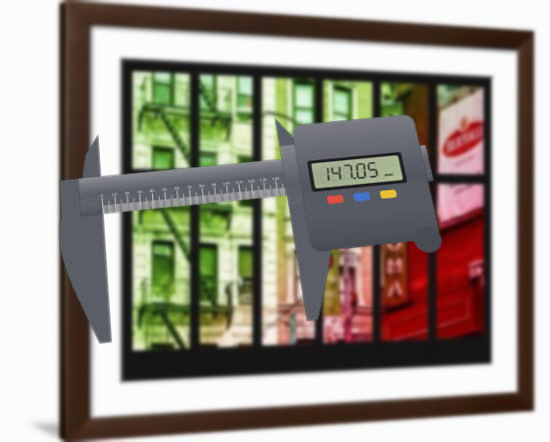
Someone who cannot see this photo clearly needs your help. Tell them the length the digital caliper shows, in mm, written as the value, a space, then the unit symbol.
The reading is 147.05 mm
